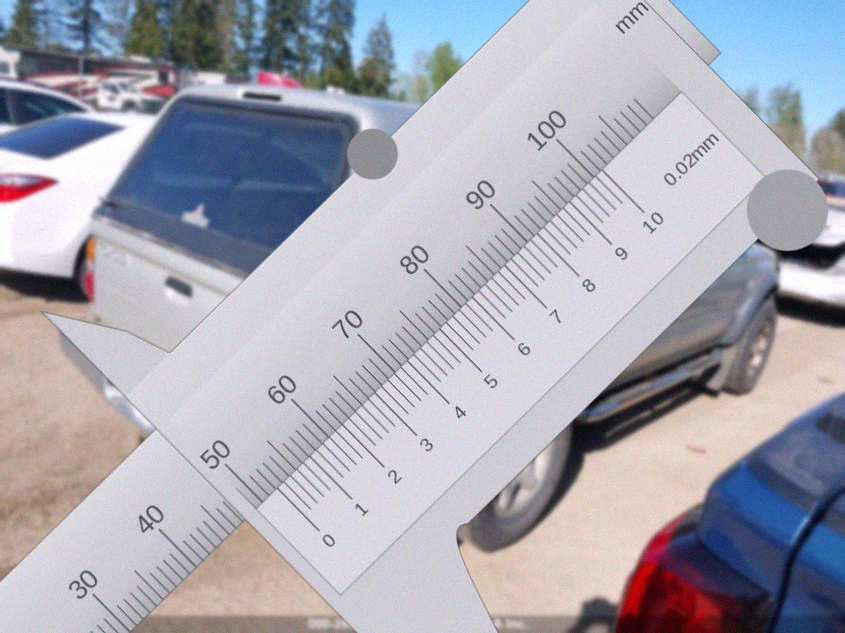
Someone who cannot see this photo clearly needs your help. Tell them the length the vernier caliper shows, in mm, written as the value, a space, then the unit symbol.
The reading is 52.2 mm
